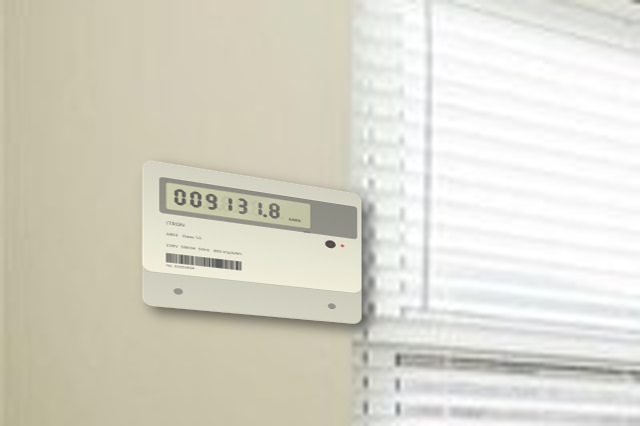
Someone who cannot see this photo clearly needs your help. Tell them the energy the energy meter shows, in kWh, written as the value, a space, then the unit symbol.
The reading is 9131.8 kWh
